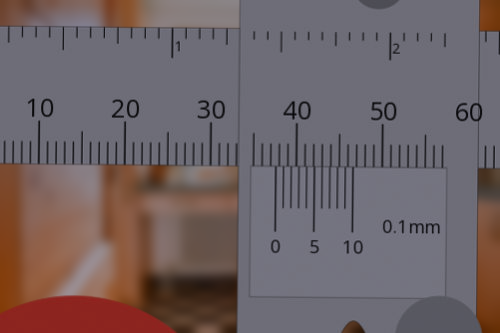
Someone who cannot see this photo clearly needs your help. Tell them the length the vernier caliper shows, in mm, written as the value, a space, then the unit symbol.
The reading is 37.6 mm
